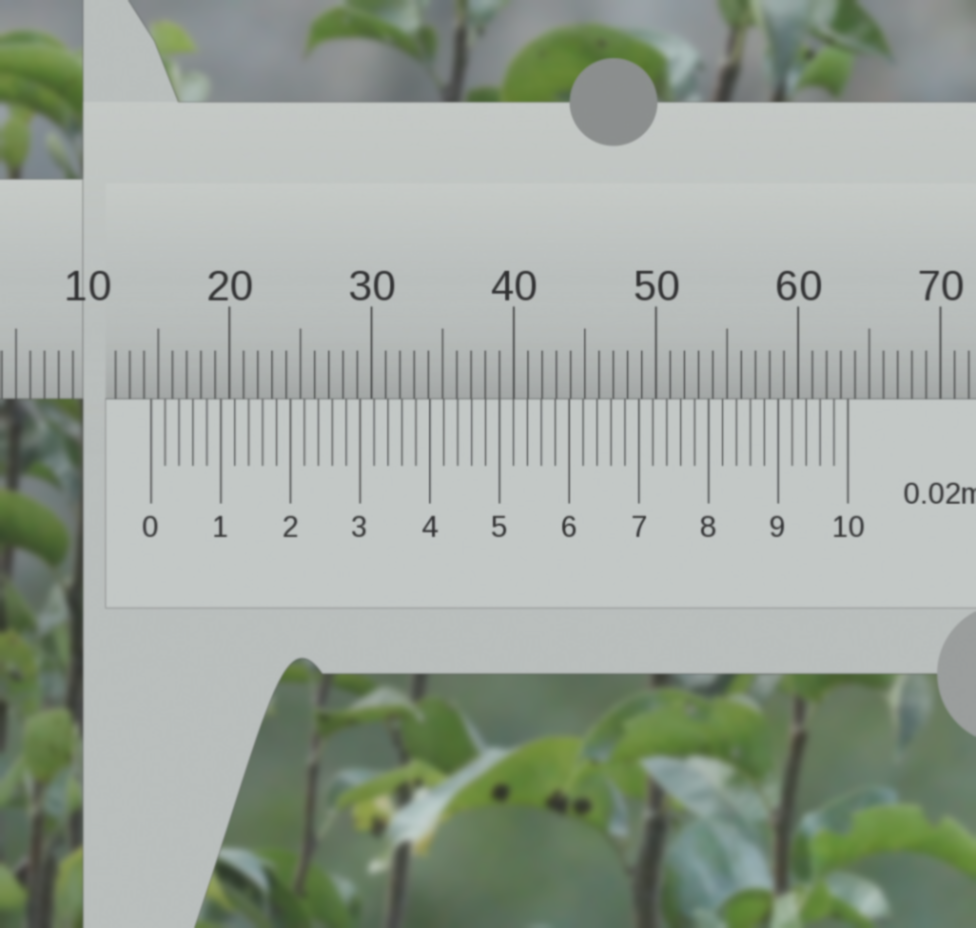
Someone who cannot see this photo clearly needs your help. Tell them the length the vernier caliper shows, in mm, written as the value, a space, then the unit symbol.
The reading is 14.5 mm
